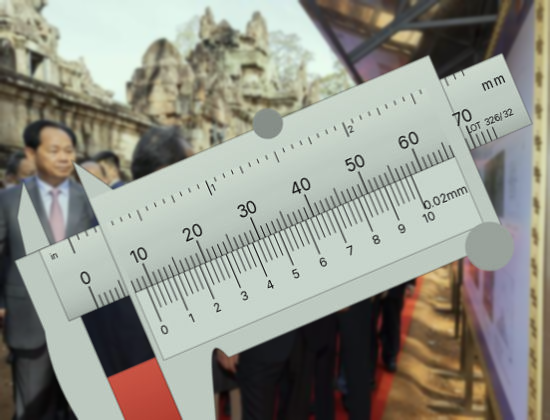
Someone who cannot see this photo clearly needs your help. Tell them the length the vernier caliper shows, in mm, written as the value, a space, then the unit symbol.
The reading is 9.0 mm
